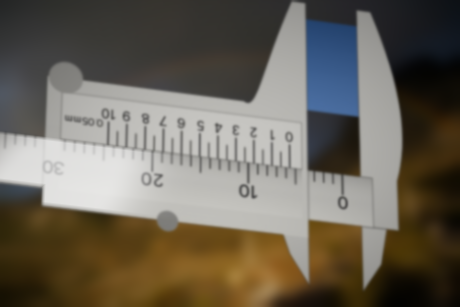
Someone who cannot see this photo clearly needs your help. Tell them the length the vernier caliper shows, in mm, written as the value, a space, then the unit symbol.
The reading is 5.6 mm
